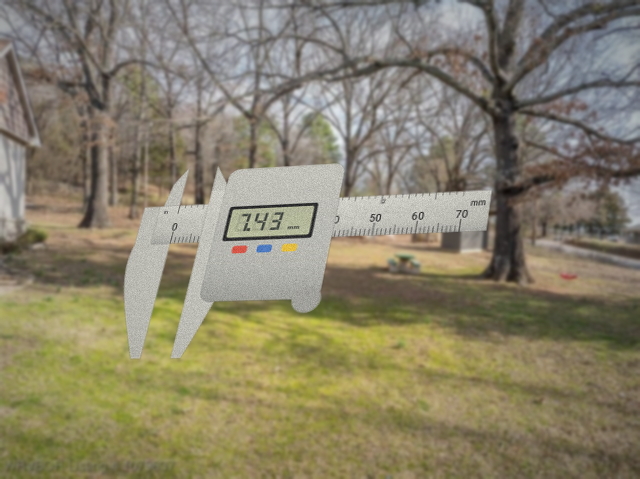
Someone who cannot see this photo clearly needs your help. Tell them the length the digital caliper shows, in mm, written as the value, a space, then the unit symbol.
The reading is 7.43 mm
